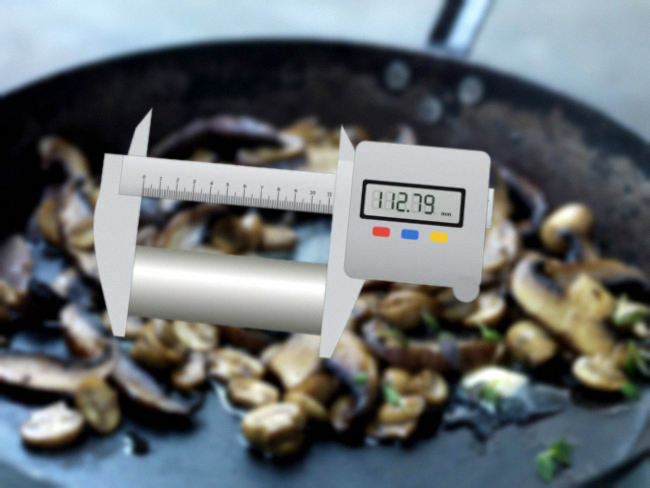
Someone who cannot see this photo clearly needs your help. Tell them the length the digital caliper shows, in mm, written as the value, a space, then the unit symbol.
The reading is 112.79 mm
